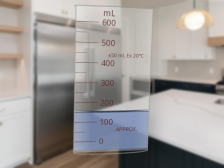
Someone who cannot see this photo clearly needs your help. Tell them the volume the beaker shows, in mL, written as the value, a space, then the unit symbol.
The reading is 150 mL
